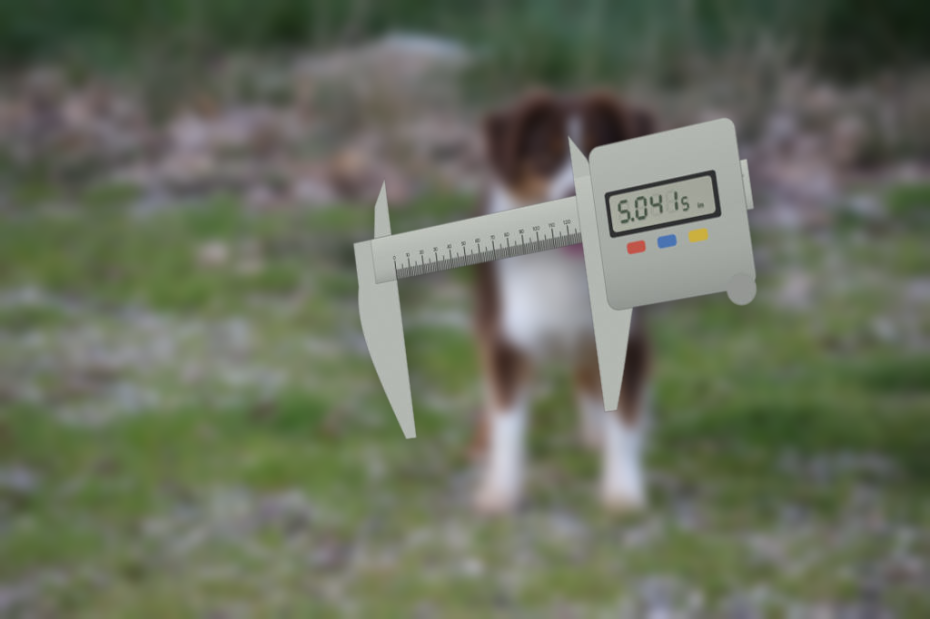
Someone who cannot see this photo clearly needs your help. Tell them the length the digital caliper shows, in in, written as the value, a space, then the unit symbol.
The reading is 5.0415 in
